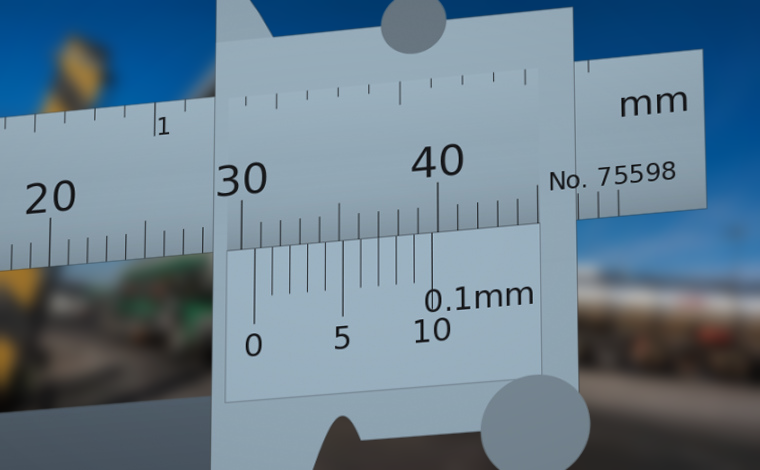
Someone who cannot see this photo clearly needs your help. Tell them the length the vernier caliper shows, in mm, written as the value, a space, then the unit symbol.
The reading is 30.7 mm
